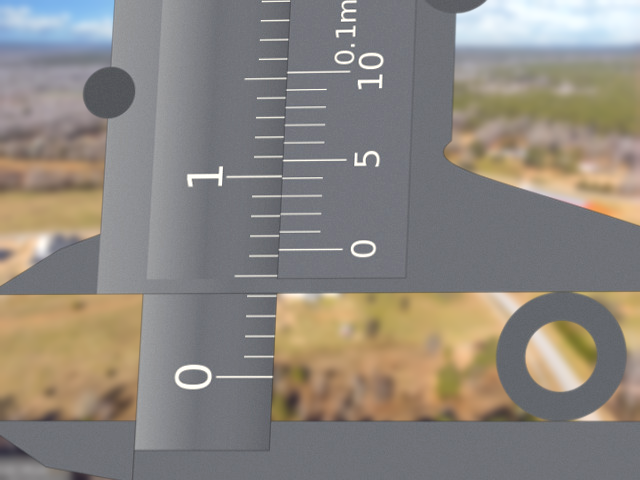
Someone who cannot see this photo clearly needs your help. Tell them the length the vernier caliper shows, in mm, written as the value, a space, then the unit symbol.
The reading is 6.3 mm
